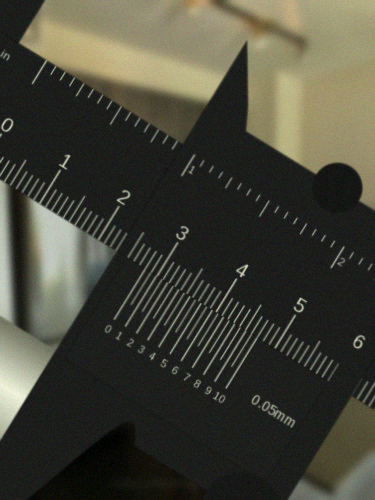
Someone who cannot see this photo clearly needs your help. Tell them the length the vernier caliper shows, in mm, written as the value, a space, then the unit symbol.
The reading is 28.0 mm
